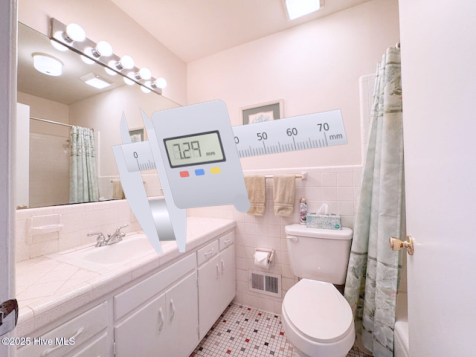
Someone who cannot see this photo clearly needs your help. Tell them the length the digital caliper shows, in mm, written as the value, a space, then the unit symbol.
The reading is 7.29 mm
